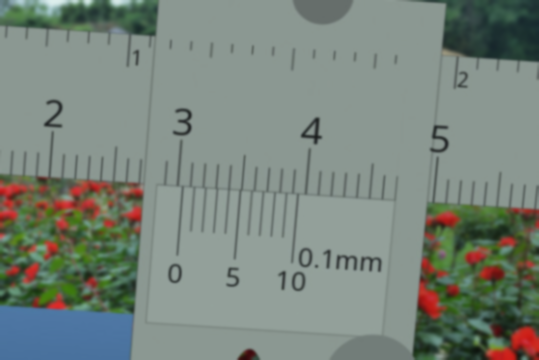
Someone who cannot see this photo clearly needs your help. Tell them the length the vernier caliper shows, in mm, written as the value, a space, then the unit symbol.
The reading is 30.4 mm
